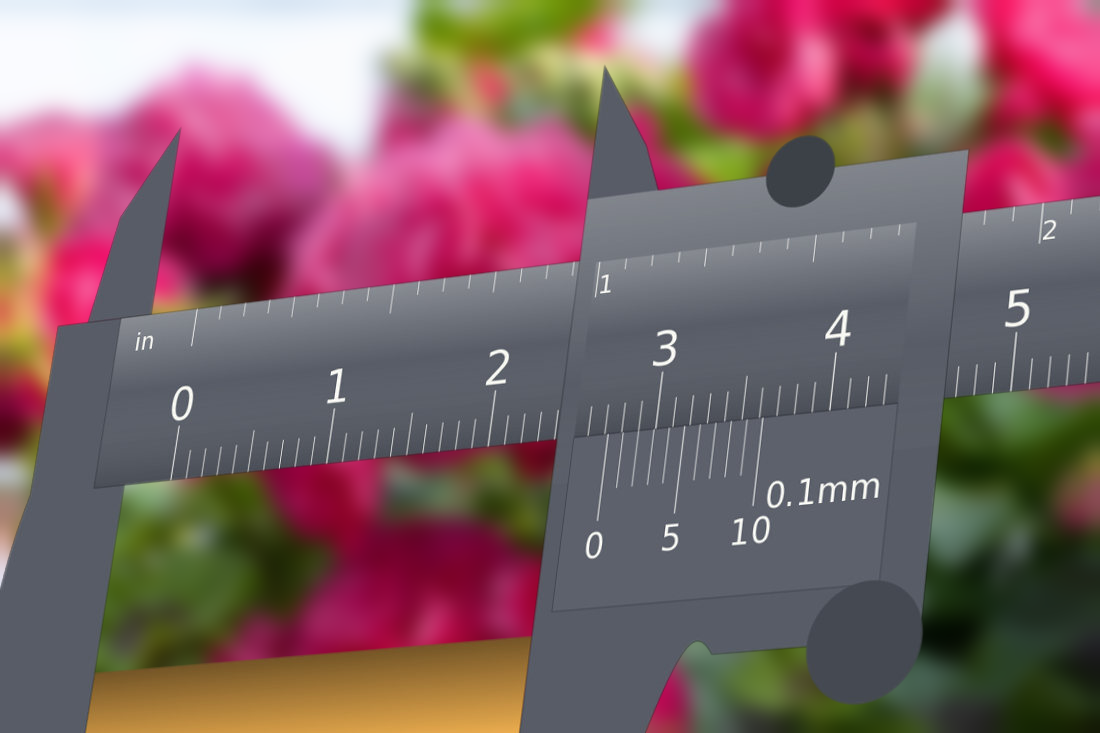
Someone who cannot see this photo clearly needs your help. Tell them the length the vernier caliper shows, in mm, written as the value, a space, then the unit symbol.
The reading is 27.2 mm
